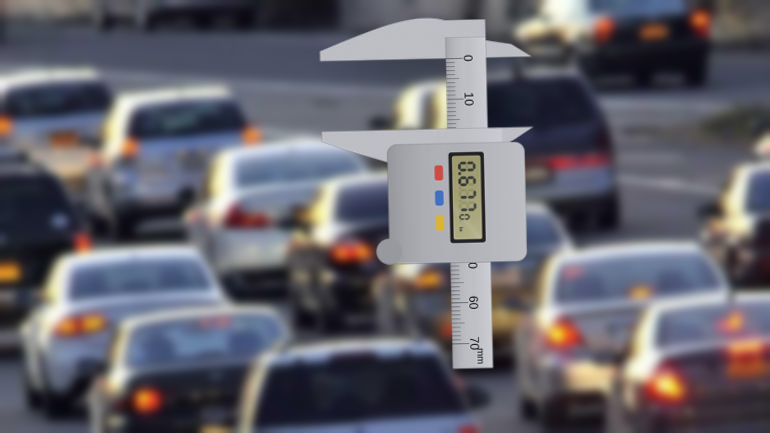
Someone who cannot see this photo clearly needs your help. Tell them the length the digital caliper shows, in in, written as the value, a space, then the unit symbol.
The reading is 0.6770 in
